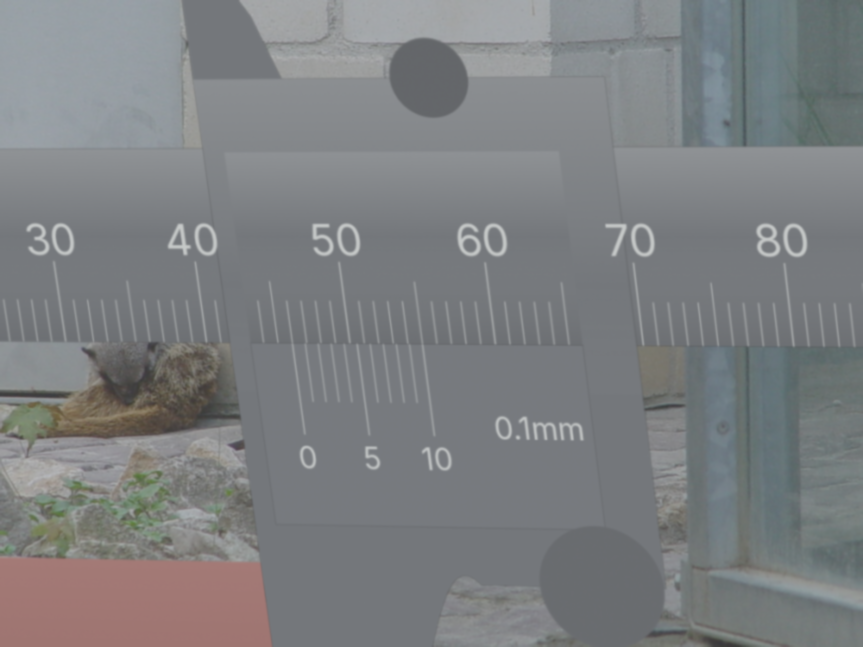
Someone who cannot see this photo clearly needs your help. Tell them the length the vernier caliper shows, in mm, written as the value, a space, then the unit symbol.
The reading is 46.0 mm
